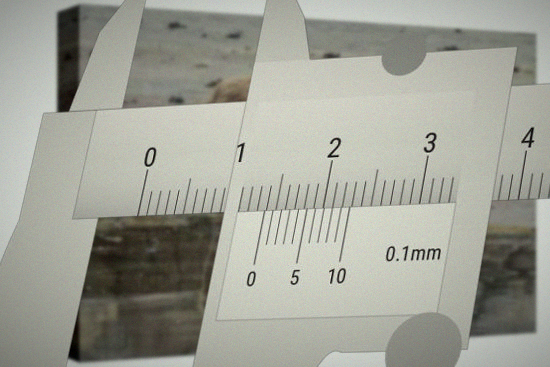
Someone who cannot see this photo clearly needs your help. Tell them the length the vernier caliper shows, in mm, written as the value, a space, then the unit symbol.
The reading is 13.8 mm
